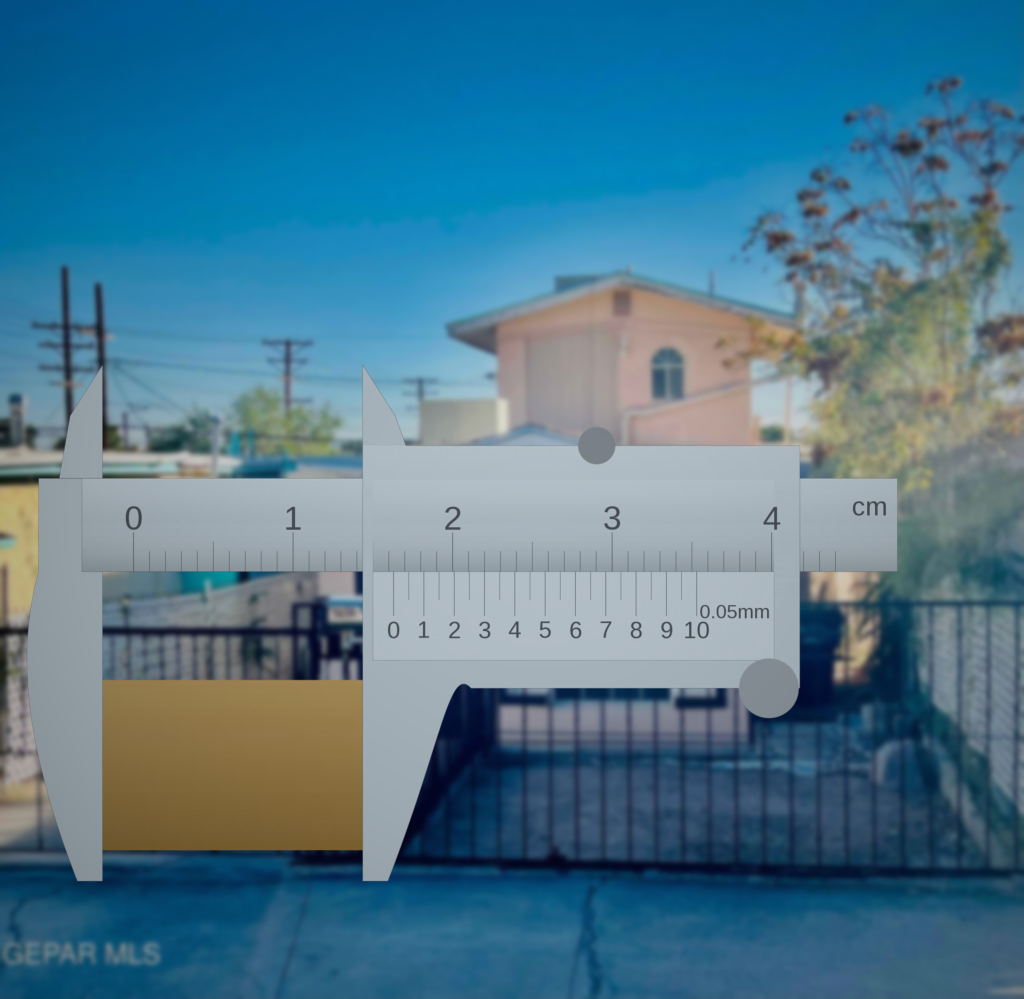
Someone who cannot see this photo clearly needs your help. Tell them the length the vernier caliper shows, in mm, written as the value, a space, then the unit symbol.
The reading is 16.3 mm
